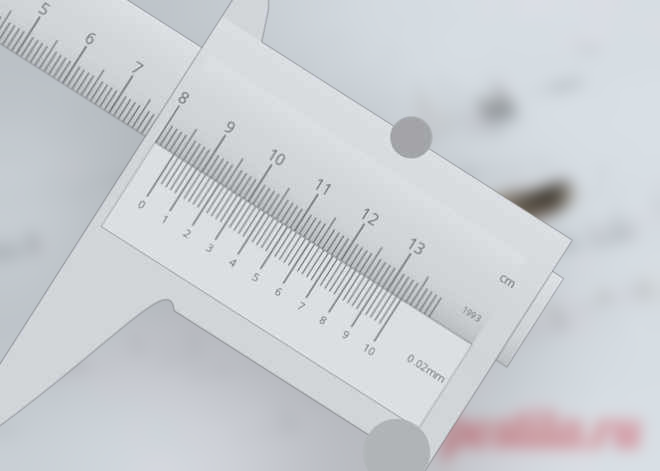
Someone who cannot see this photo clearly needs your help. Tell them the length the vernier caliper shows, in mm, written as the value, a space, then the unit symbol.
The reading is 84.0 mm
